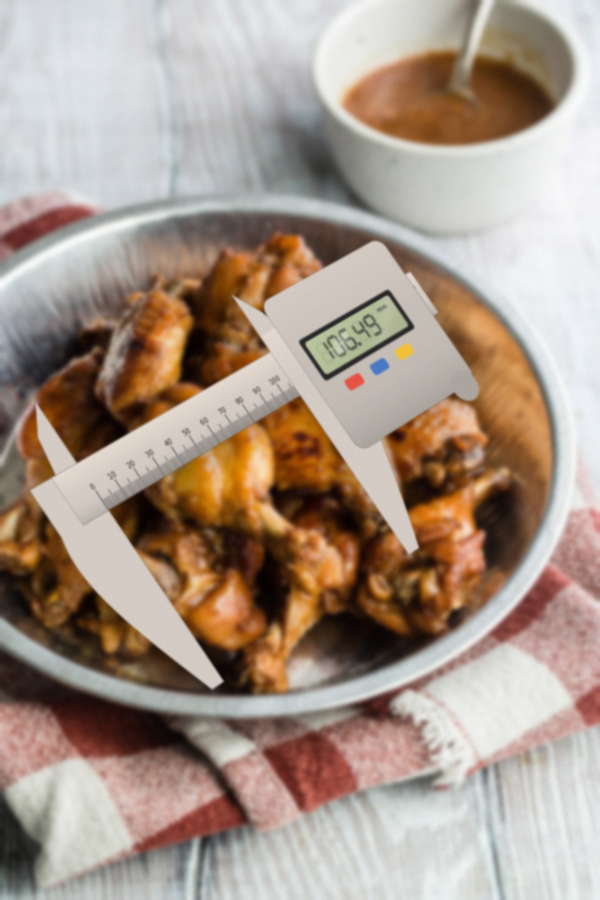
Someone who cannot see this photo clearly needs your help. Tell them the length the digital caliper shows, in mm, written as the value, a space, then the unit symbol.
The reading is 106.49 mm
